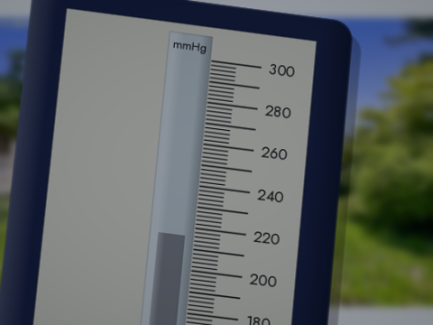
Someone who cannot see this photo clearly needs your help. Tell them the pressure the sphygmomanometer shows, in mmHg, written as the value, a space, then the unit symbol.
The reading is 216 mmHg
